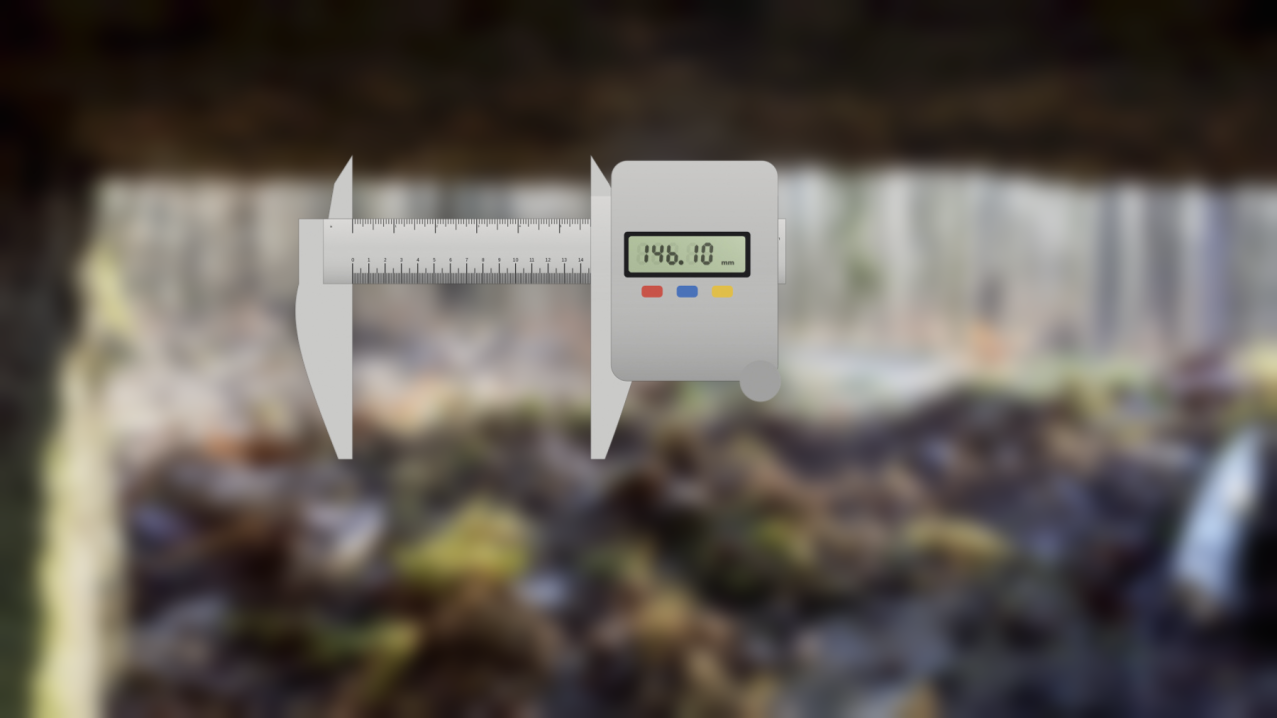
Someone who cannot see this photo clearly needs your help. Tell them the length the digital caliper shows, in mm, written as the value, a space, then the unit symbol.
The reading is 146.10 mm
